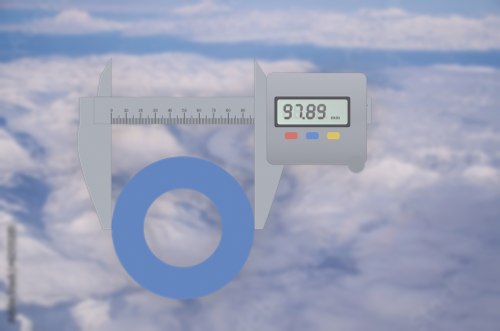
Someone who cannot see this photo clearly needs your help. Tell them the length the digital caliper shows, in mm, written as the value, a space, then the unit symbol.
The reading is 97.89 mm
